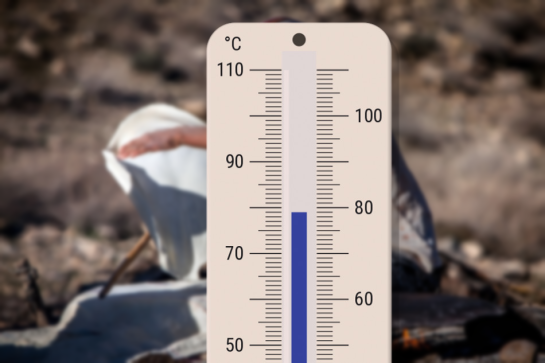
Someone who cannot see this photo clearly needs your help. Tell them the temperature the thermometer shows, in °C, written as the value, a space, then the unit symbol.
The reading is 79 °C
